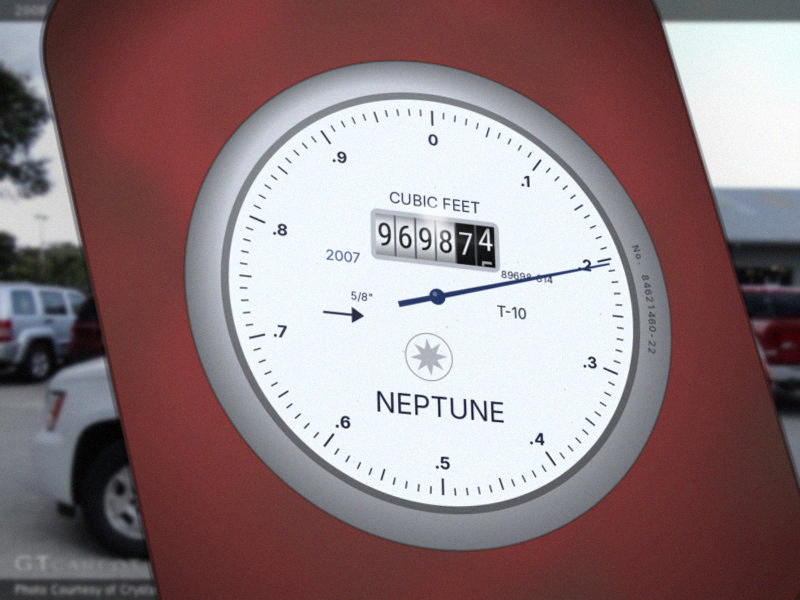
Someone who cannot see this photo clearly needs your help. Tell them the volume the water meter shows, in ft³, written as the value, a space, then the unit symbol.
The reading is 969874.20 ft³
